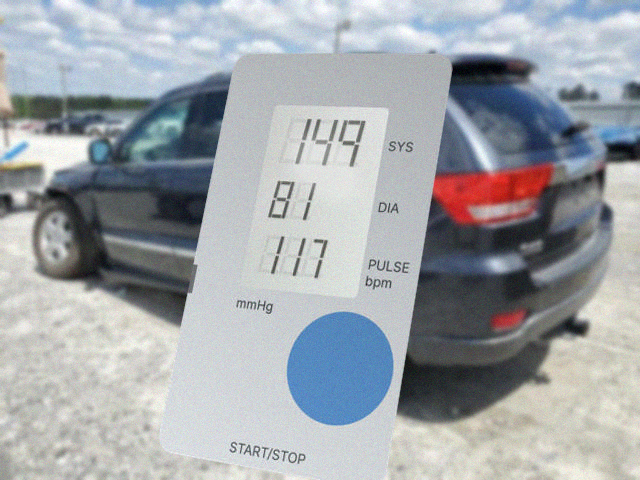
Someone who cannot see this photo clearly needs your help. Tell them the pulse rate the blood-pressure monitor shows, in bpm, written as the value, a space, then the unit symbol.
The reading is 117 bpm
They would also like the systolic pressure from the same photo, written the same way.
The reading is 149 mmHg
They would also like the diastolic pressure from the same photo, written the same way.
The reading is 81 mmHg
